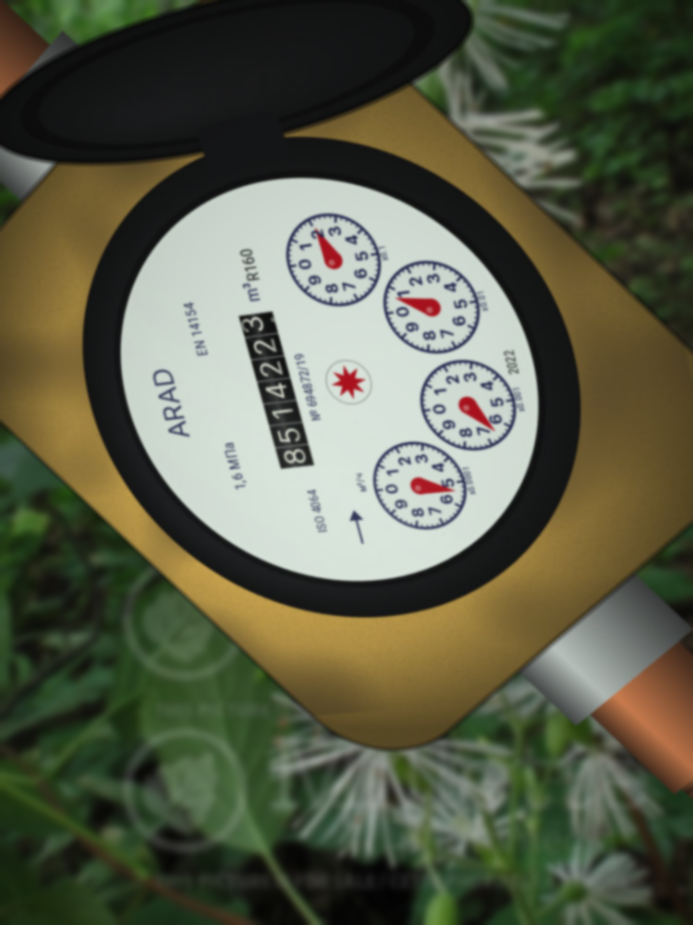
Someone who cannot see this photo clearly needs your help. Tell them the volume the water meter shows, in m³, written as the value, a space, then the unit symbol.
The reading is 8514223.2065 m³
